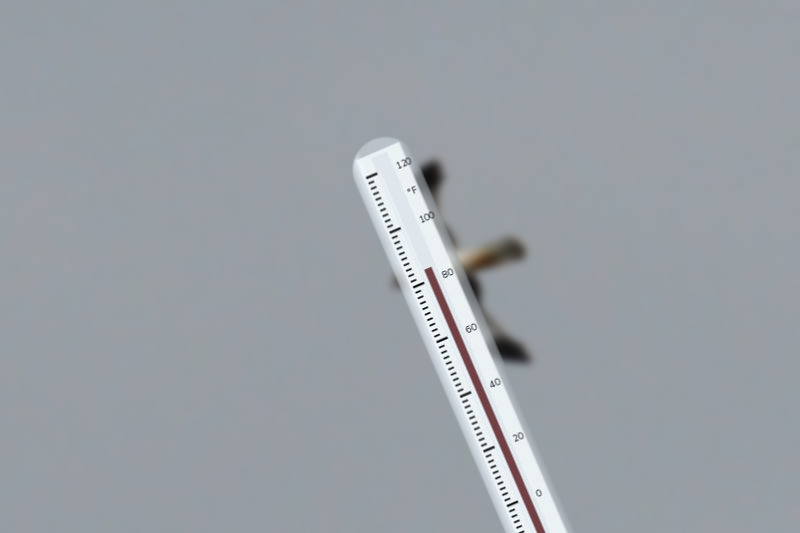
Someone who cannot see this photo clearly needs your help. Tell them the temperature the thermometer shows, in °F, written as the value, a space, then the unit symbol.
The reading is 84 °F
